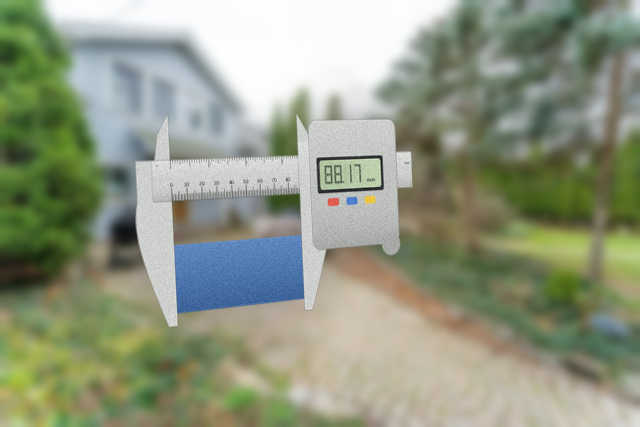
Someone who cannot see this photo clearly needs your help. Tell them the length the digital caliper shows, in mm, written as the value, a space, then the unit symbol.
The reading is 88.17 mm
